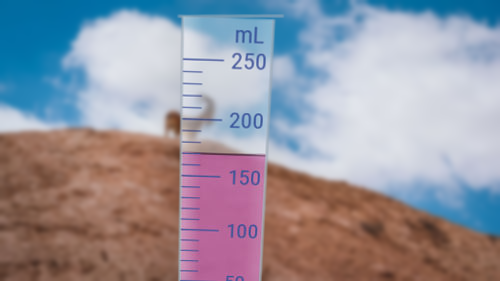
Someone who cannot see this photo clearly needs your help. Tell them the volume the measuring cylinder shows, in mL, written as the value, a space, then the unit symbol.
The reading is 170 mL
